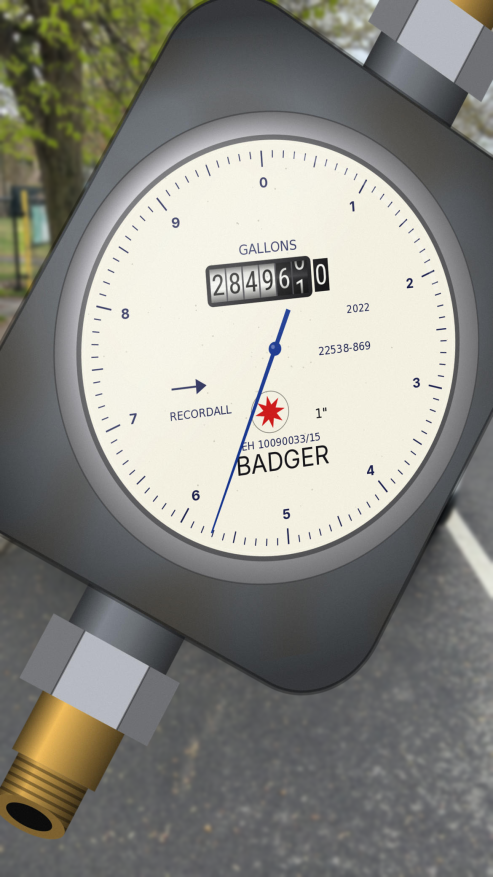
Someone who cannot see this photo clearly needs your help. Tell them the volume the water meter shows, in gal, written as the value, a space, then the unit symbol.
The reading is 2849605.7 gal
